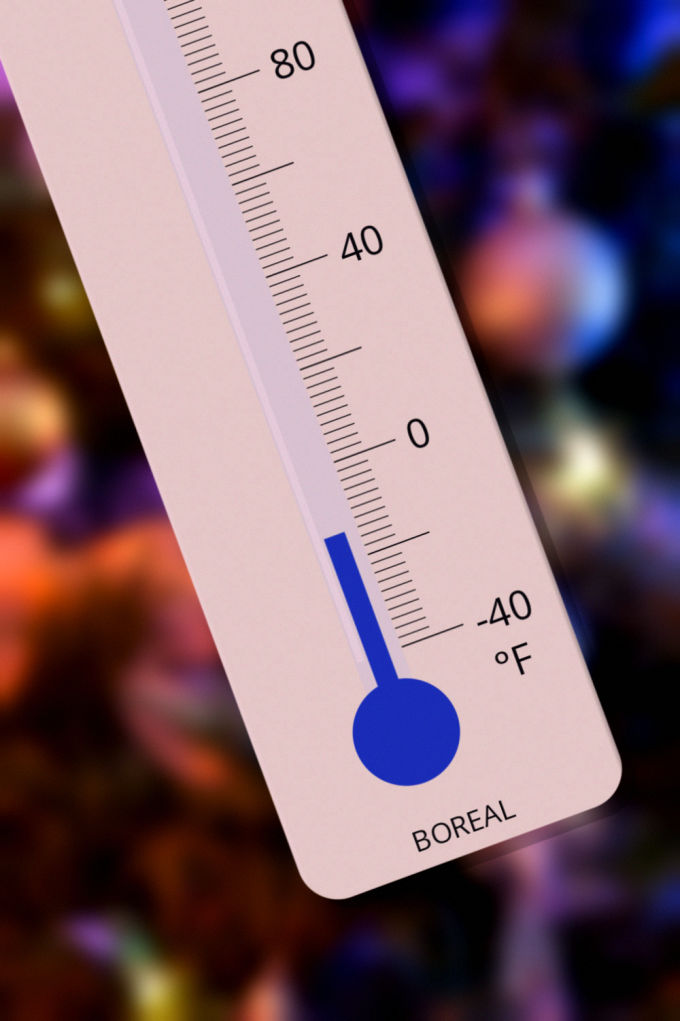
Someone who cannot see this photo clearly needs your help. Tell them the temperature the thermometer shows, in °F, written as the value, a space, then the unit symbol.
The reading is -14 °F
